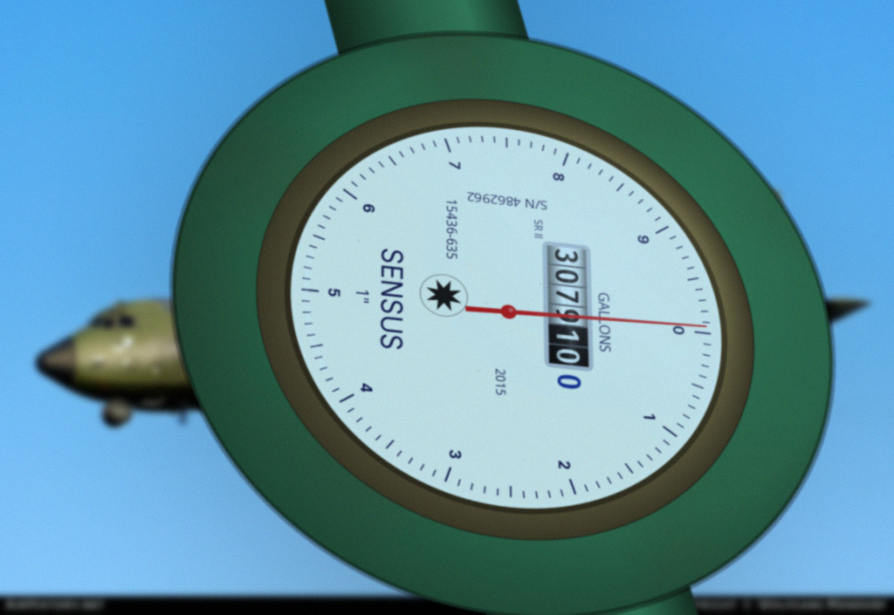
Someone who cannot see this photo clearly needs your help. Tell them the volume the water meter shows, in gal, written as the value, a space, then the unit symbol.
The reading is 3079099.9 gal
